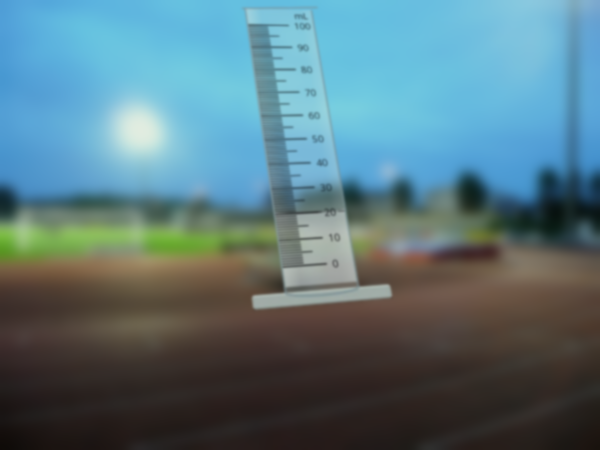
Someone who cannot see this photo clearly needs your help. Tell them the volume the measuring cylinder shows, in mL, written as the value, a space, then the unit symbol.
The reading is 20 mL
